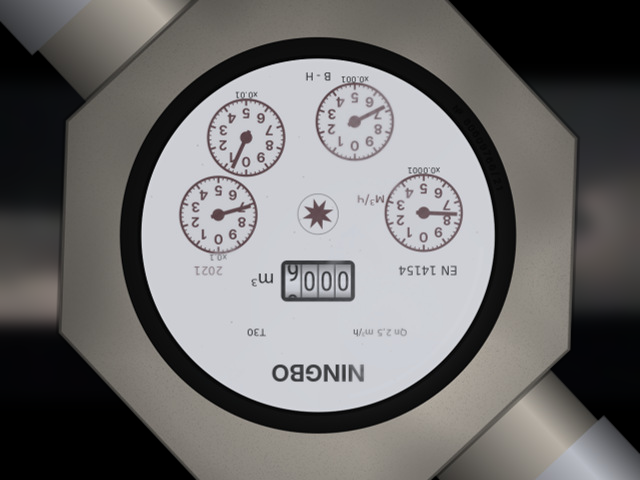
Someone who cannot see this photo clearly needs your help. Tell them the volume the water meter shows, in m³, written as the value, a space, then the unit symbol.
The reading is 5.7067 m³
